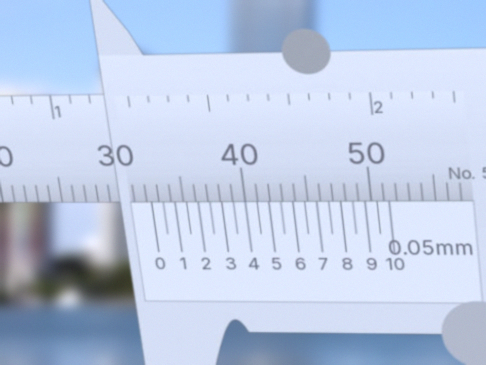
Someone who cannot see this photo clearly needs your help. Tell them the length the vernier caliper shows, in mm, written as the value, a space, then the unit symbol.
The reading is 32.4 mm
